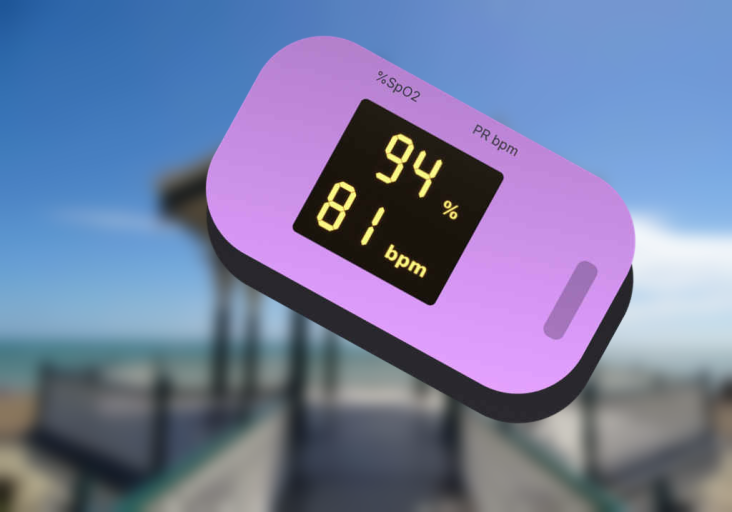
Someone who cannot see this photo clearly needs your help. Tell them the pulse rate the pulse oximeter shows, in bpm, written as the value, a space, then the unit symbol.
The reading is 81 bpm
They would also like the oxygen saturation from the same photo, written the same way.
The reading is 94 %
